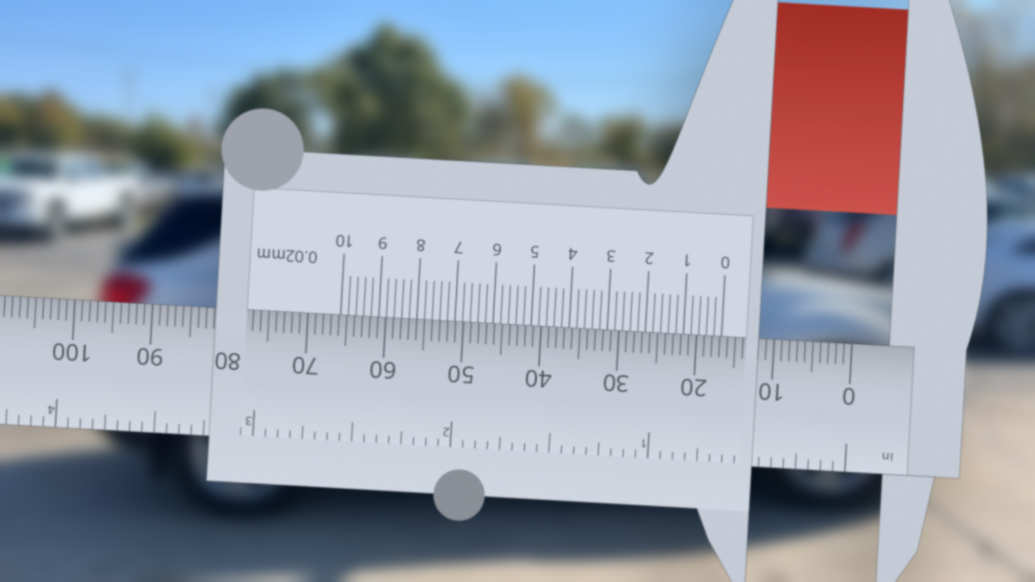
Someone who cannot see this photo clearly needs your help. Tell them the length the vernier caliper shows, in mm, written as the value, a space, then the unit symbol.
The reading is 16.8 mm
